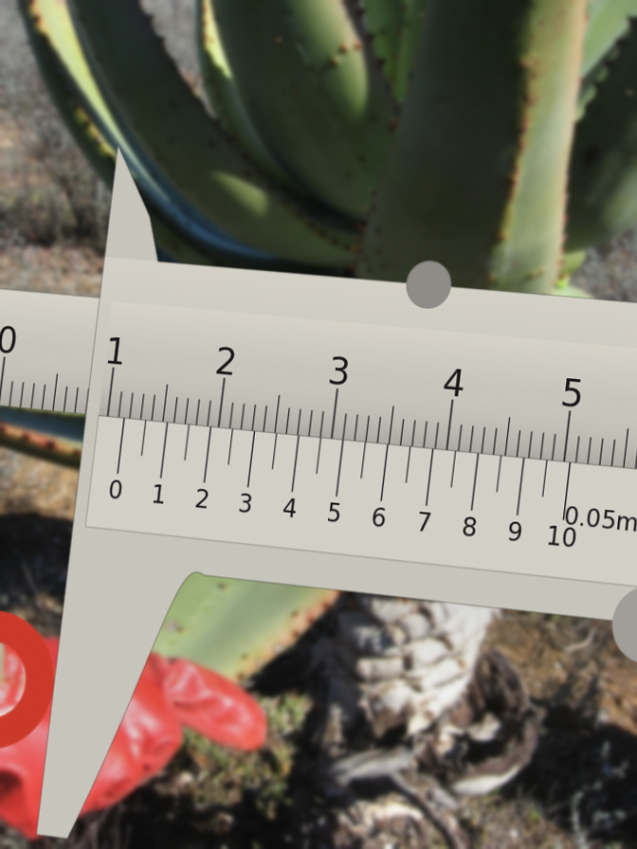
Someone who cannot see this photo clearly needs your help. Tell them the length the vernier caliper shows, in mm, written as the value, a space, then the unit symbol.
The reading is 11.5 mm
